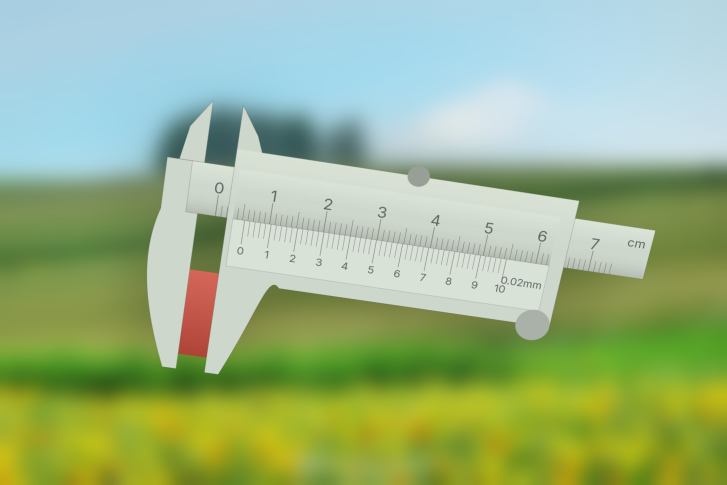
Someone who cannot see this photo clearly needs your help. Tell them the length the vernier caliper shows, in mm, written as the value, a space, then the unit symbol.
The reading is 5.4 mm
